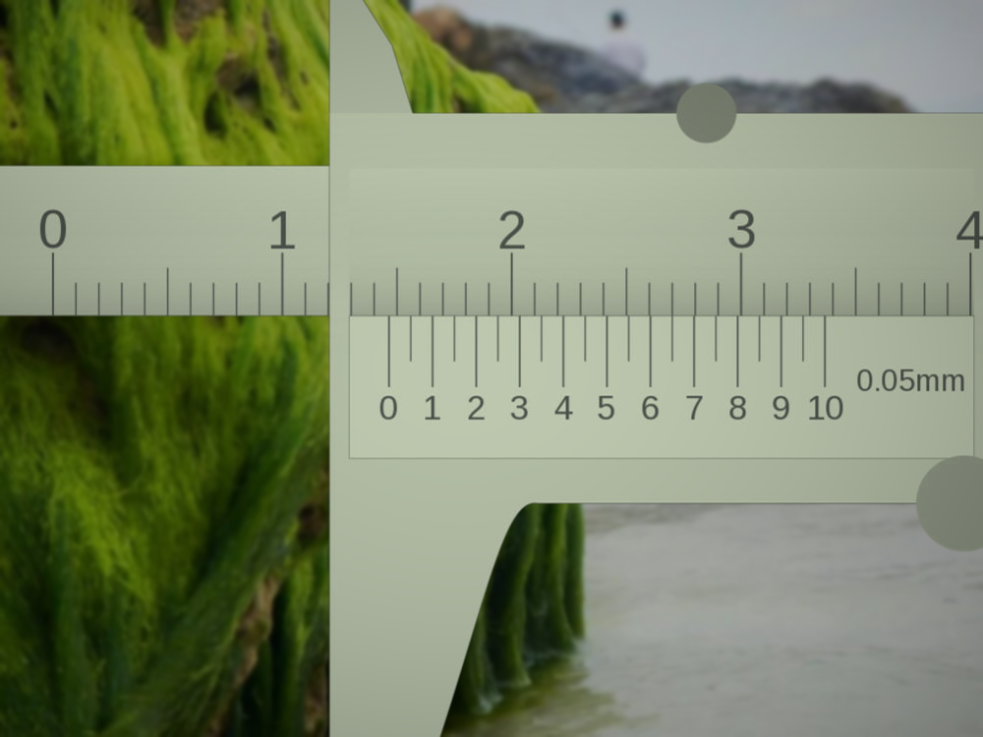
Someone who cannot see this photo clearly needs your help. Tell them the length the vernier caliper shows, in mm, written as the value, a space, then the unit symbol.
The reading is 14.65 mm
